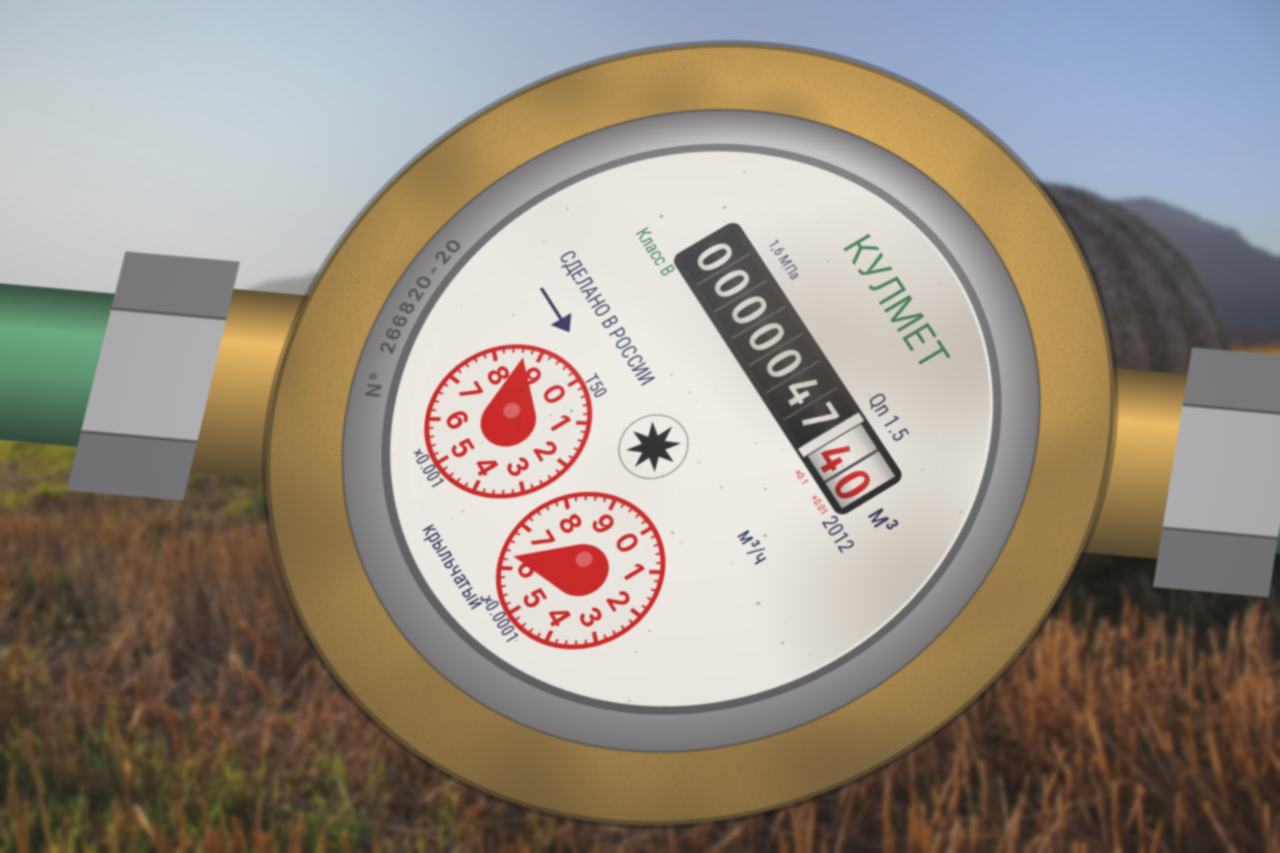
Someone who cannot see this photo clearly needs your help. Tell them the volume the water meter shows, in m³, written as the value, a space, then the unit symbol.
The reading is 47.3986 m³
